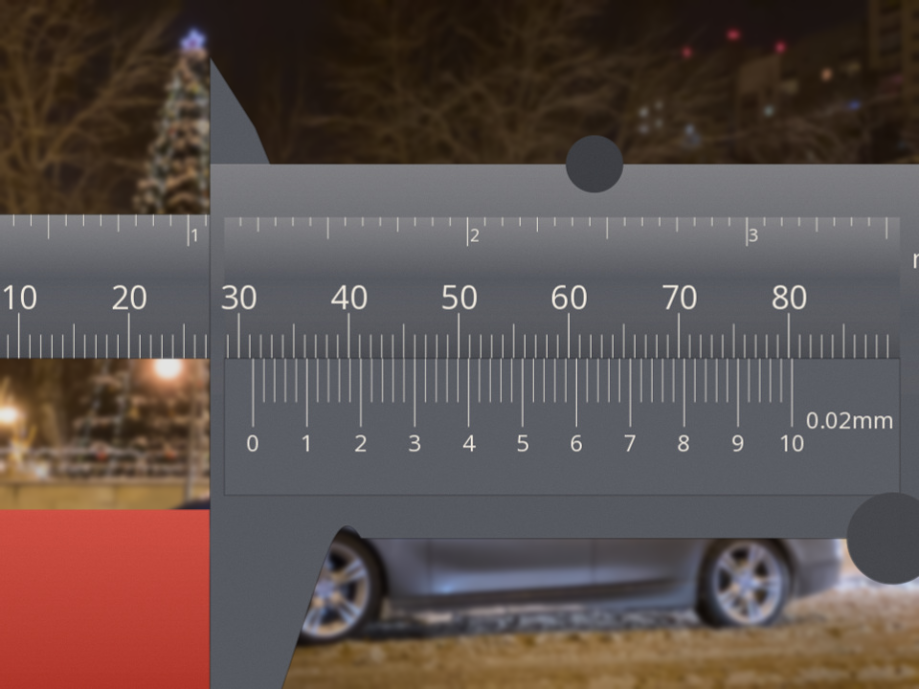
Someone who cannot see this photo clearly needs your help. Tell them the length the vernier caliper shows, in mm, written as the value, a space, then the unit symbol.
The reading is 31.3 mm
